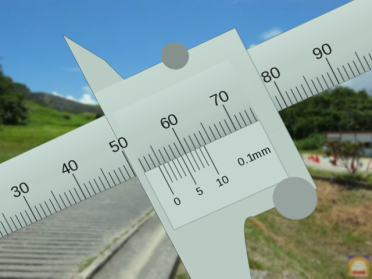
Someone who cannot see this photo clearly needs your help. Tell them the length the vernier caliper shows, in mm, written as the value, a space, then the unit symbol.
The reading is 54.6 mm
